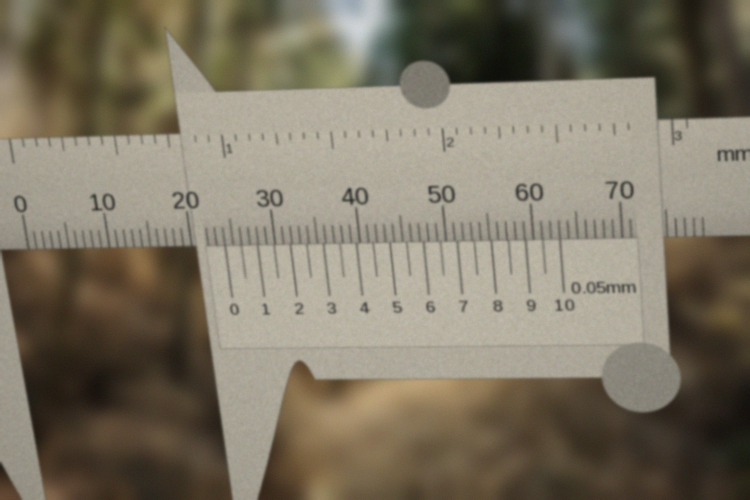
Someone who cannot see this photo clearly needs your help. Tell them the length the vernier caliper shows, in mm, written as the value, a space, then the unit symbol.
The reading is 24.0 mm
